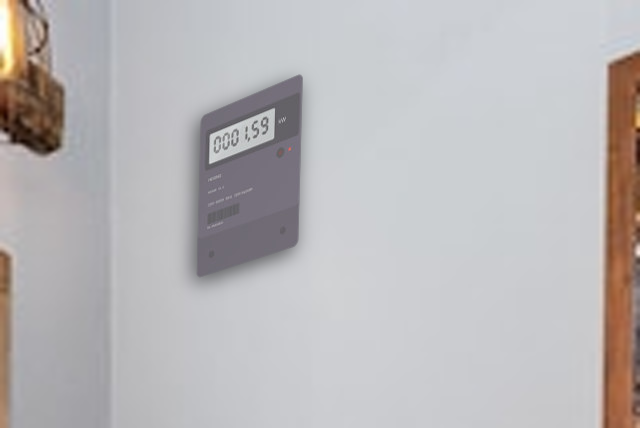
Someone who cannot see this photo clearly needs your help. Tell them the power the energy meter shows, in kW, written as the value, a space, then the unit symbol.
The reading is 1.59 kW
